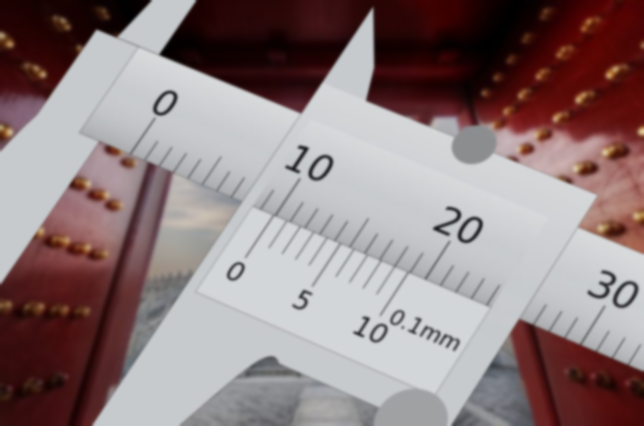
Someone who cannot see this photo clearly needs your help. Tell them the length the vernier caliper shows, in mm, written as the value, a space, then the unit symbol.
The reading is 9.9 mm
